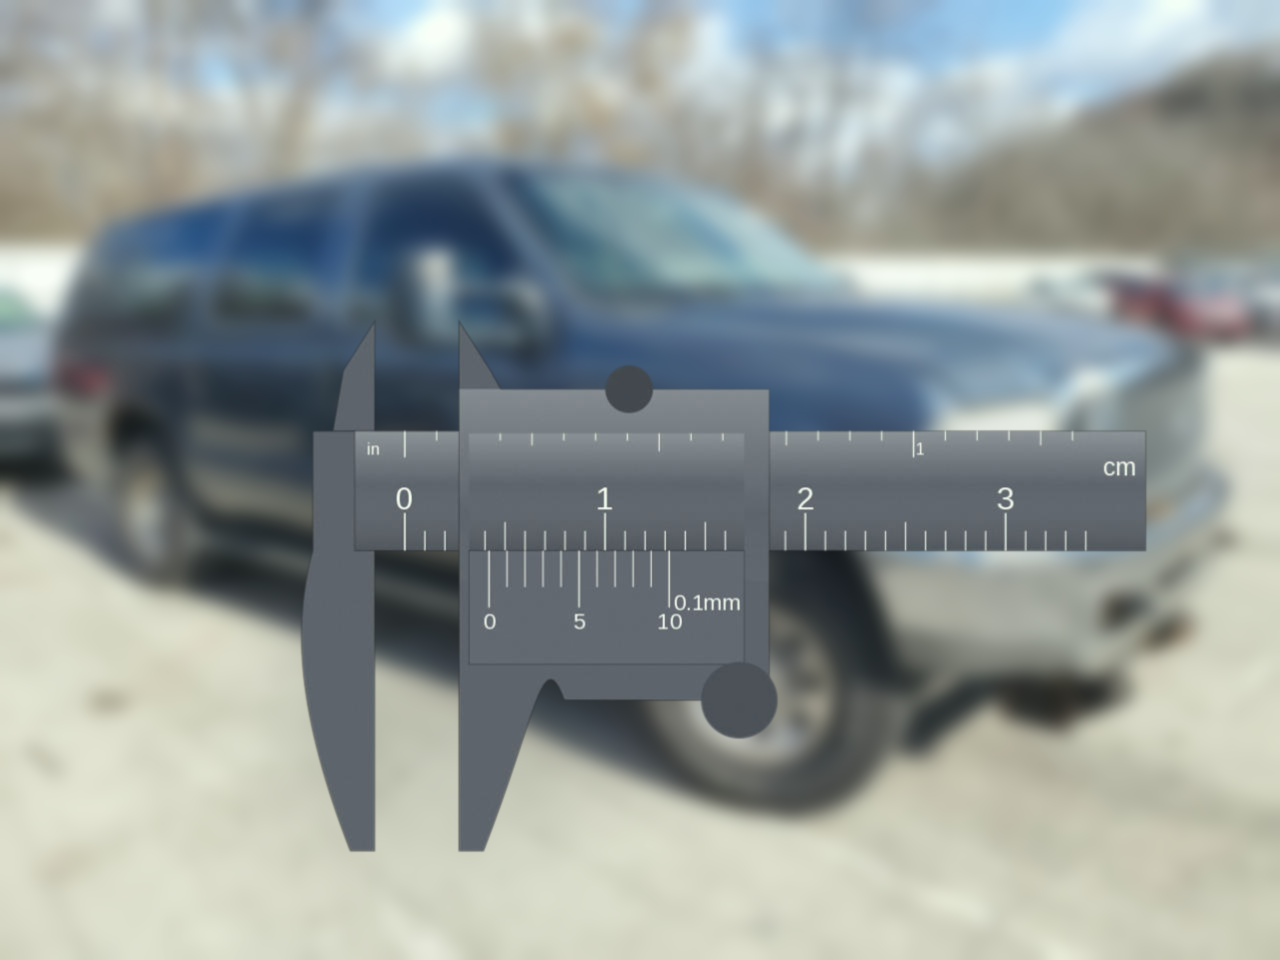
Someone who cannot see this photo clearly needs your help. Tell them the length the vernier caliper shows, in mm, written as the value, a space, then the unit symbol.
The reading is 4.2 mm
